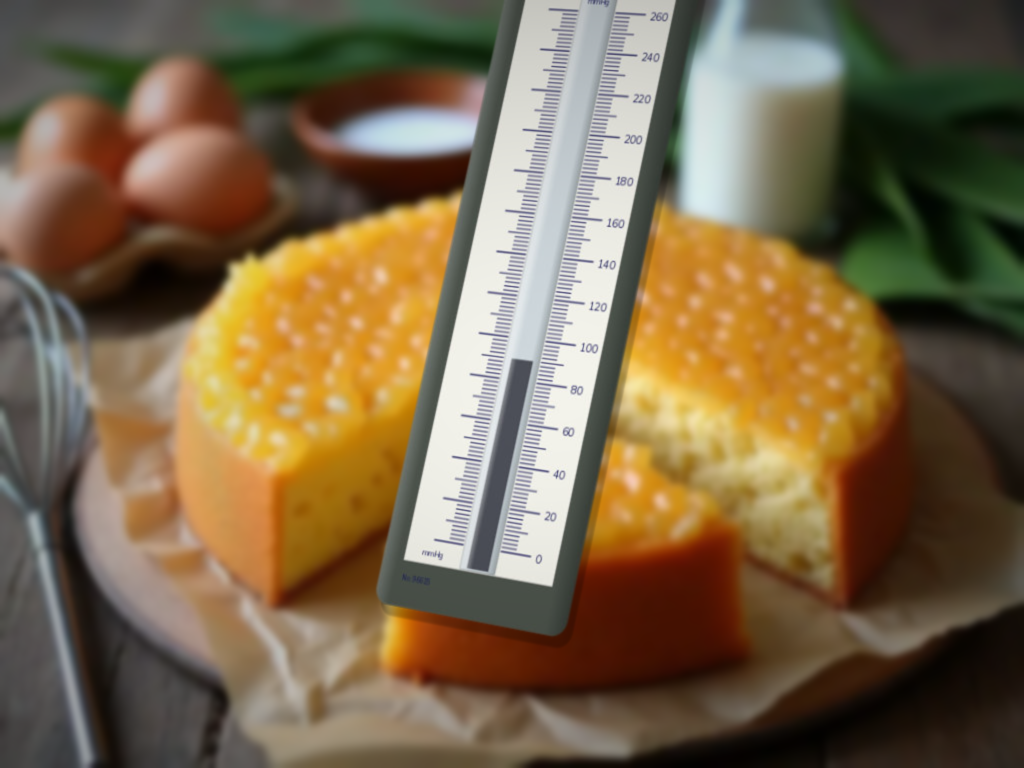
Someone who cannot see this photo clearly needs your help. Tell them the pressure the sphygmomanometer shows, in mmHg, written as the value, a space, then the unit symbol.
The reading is 90 mmHg
